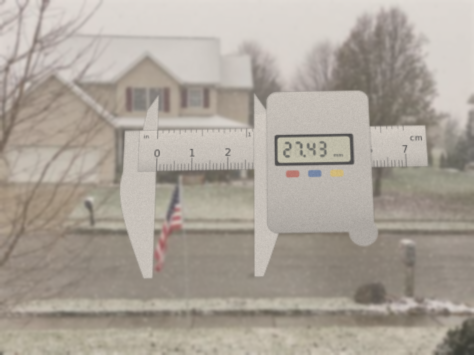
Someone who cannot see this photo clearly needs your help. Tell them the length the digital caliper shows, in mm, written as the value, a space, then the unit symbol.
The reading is 27.43 mm
